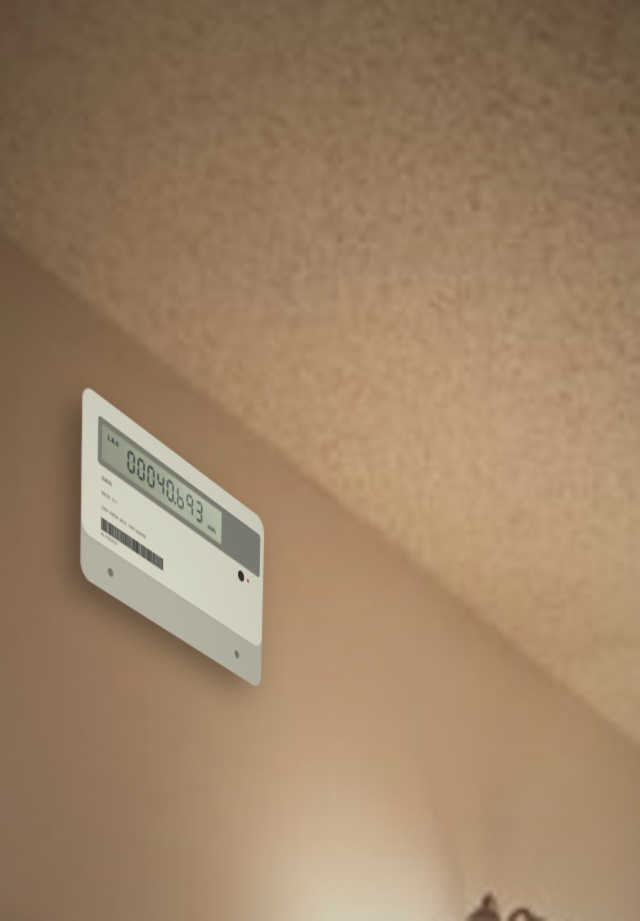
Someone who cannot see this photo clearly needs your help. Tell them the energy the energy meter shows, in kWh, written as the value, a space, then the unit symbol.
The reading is 40.693 kWh
